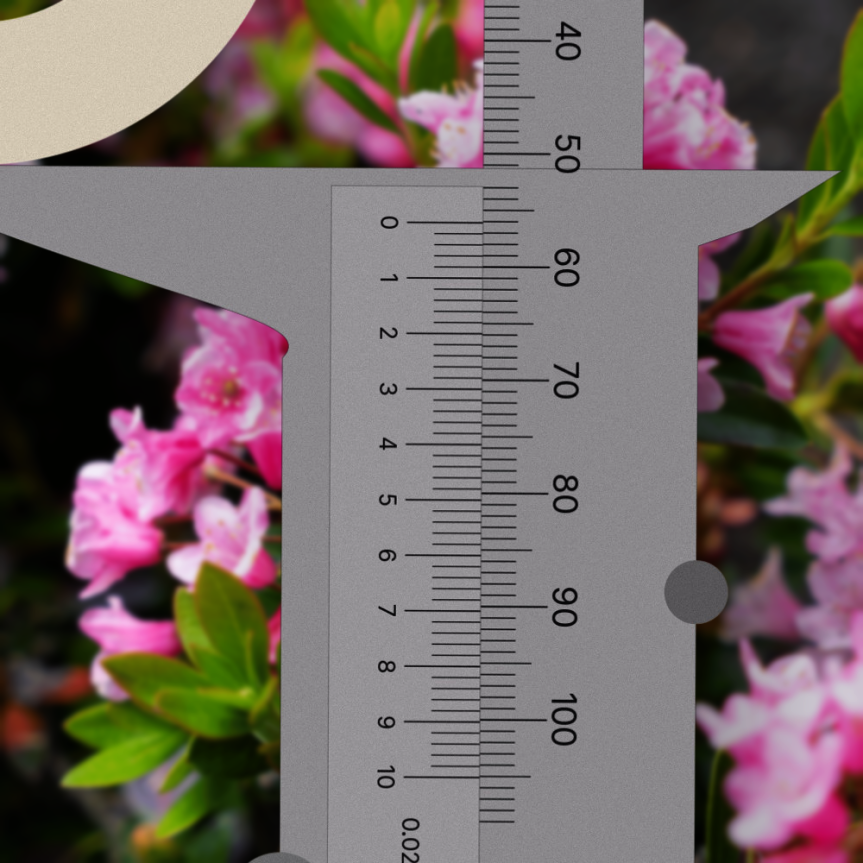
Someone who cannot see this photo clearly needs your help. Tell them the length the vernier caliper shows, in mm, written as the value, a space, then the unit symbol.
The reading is 56.1 mm
